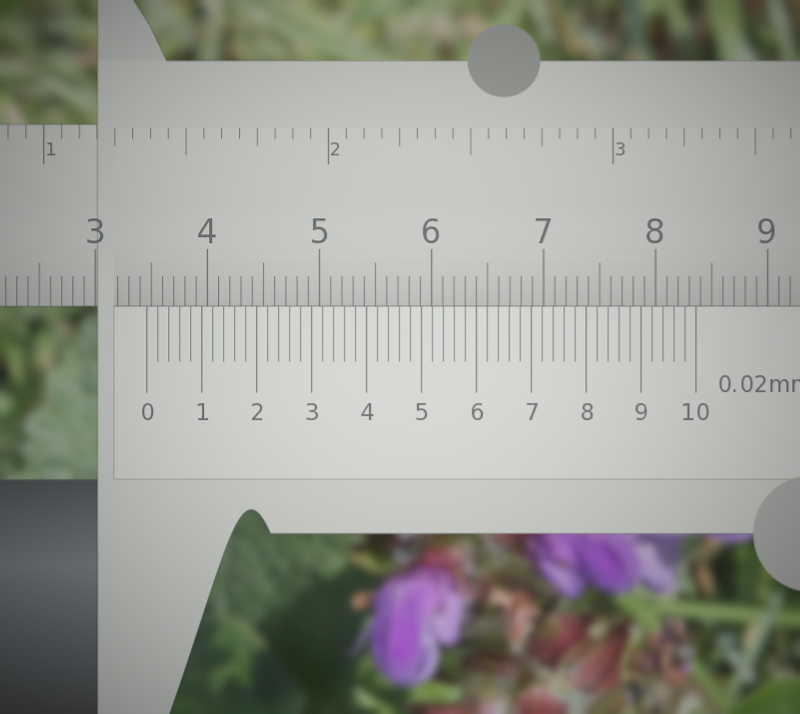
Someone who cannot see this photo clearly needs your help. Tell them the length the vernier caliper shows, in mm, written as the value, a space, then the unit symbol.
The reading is 34.6 mm
